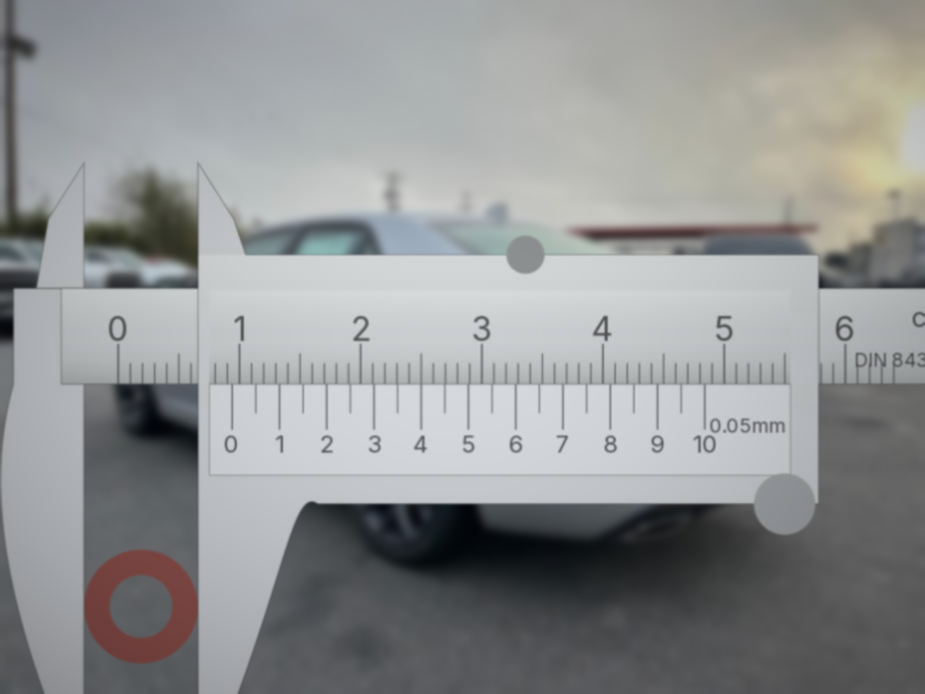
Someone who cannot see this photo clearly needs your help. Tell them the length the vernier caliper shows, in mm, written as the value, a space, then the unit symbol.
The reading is 9.4 mm
